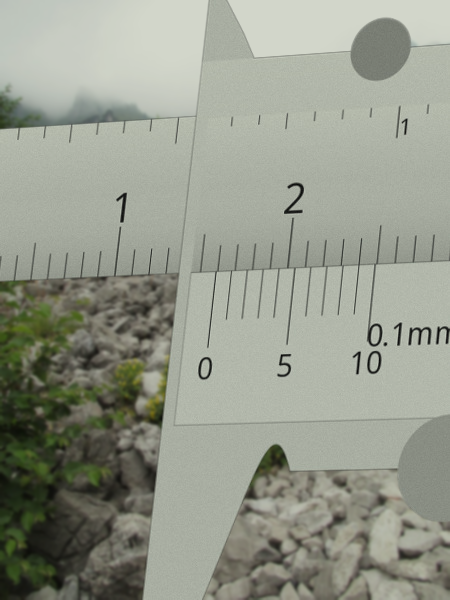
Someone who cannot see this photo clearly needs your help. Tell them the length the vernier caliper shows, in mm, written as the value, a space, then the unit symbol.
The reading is 15.9 mm
